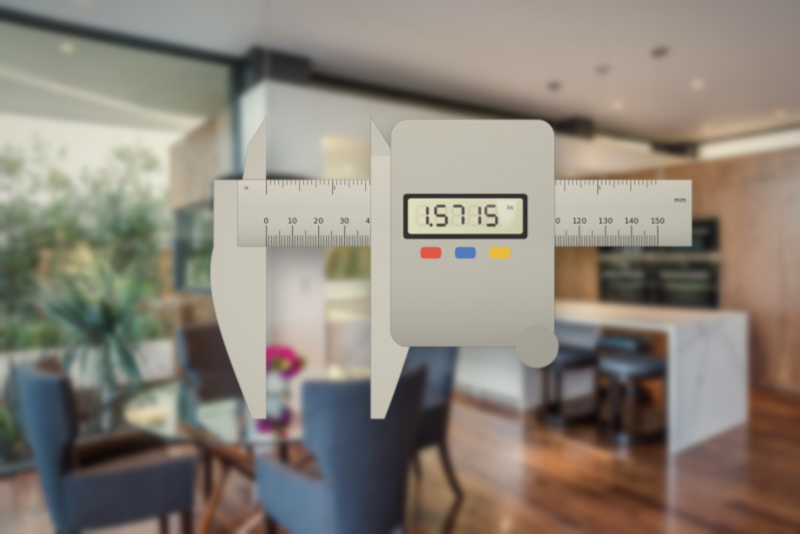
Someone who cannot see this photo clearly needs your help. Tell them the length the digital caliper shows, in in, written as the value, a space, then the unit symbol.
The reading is 1.5715 in
